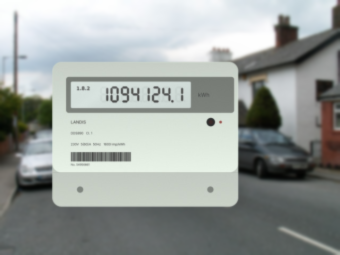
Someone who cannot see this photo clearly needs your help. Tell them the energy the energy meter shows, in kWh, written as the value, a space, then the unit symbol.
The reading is 1094124.1 kWh
